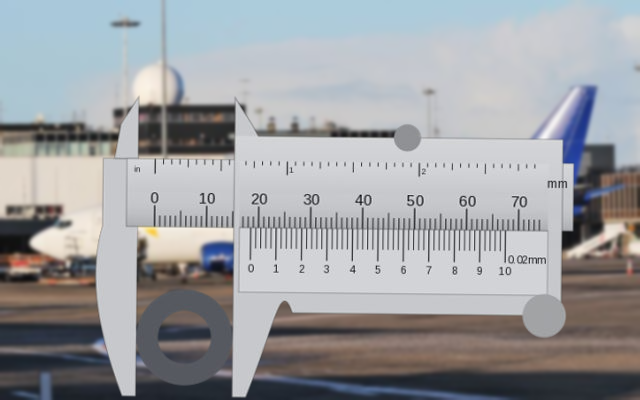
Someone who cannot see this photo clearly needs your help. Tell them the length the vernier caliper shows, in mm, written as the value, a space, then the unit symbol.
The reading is 18.5 mm
